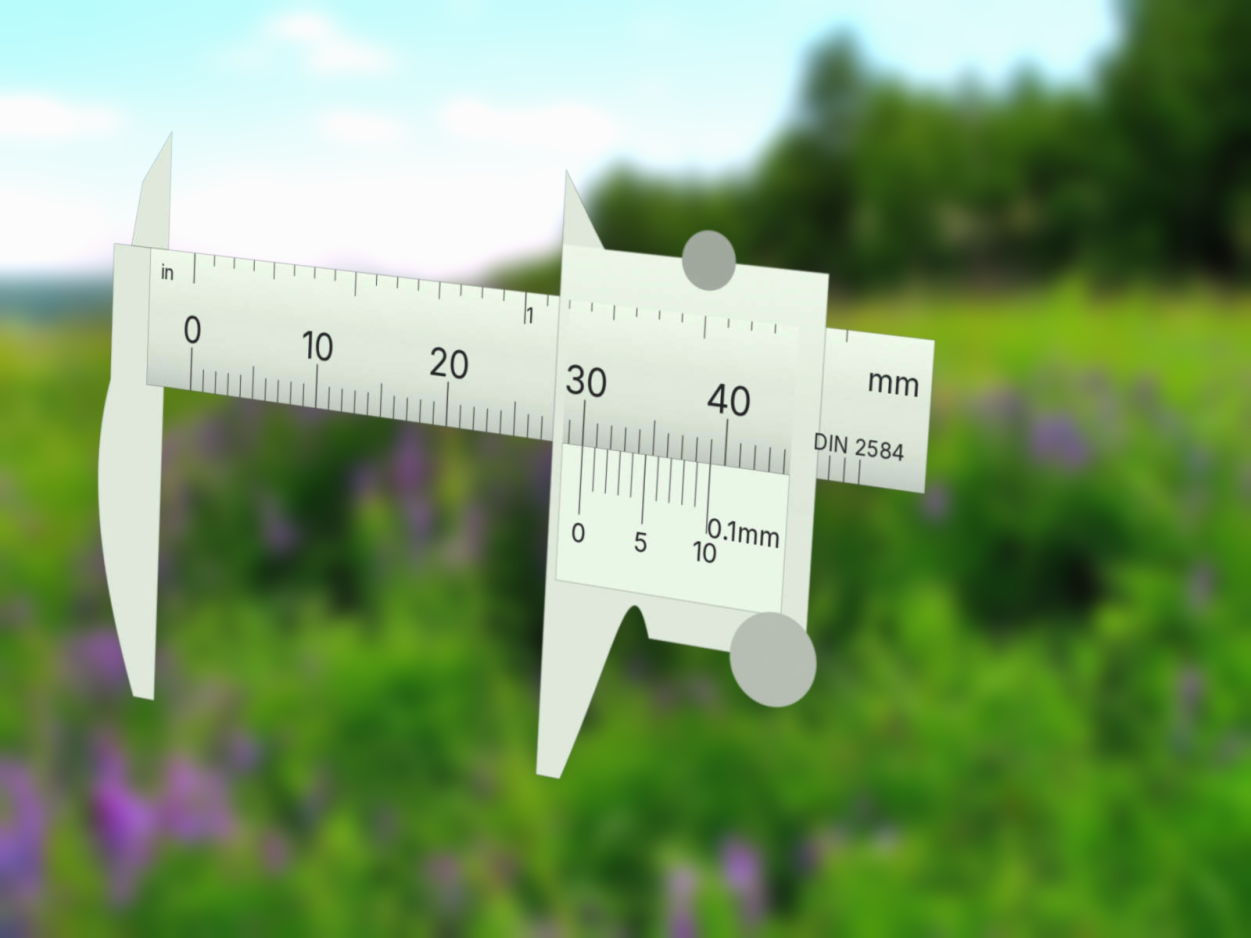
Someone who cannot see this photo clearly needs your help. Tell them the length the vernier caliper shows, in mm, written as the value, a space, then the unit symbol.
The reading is 30.0 mm
